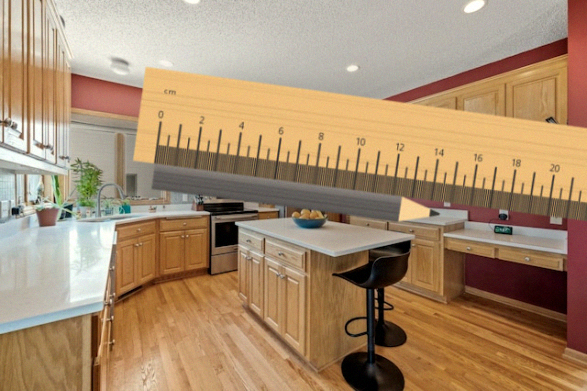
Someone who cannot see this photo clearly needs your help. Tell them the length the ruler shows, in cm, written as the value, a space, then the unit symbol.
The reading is 14.5 cm
